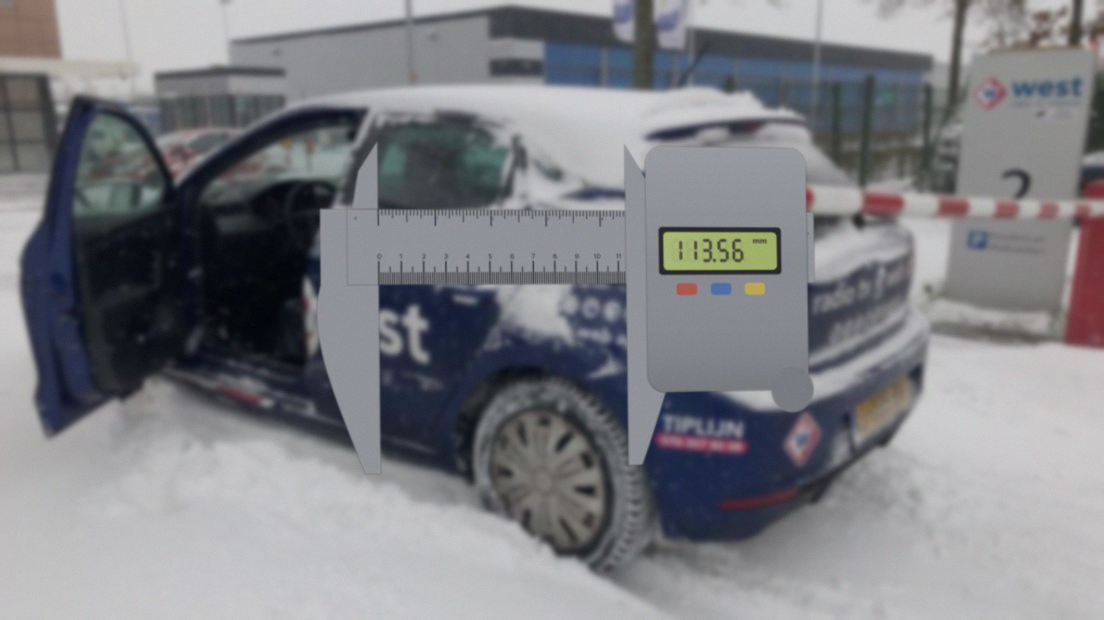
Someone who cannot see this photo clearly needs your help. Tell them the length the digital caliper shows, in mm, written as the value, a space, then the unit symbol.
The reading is 113.56 mm
